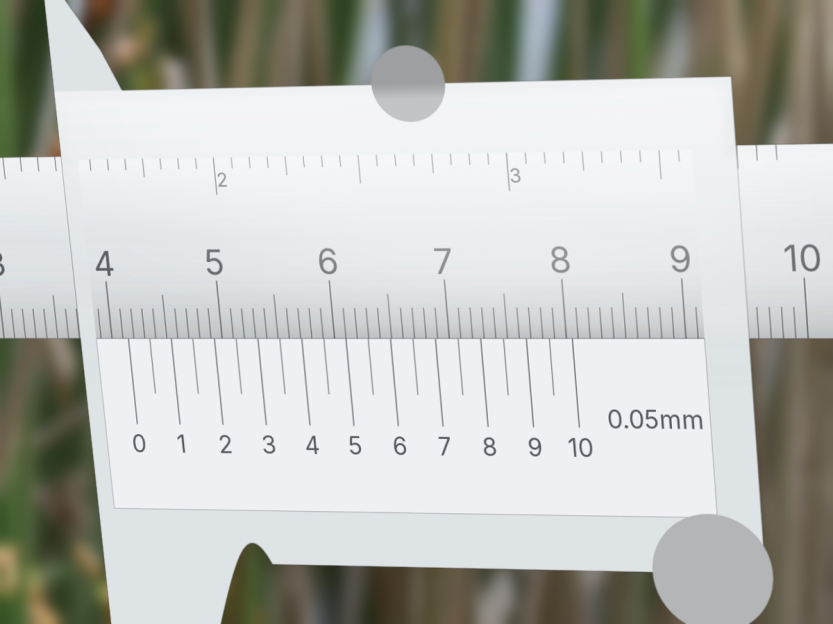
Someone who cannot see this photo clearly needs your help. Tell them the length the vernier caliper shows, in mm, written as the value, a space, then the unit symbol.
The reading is 41.5 mm
